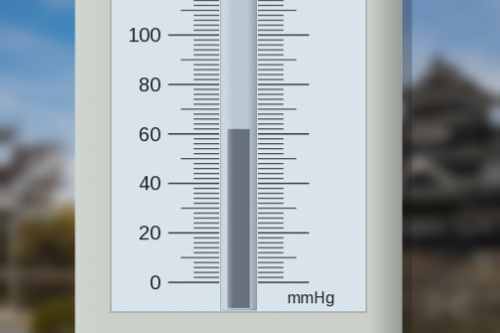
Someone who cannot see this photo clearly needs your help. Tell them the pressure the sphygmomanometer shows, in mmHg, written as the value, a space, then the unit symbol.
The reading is 62 mmHg
